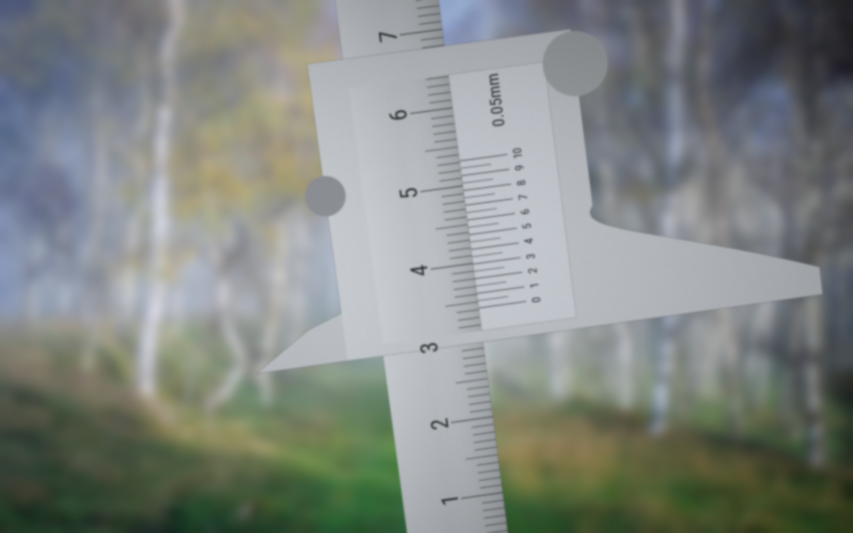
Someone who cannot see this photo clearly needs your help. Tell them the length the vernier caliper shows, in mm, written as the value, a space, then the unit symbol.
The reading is 34.2 mm
